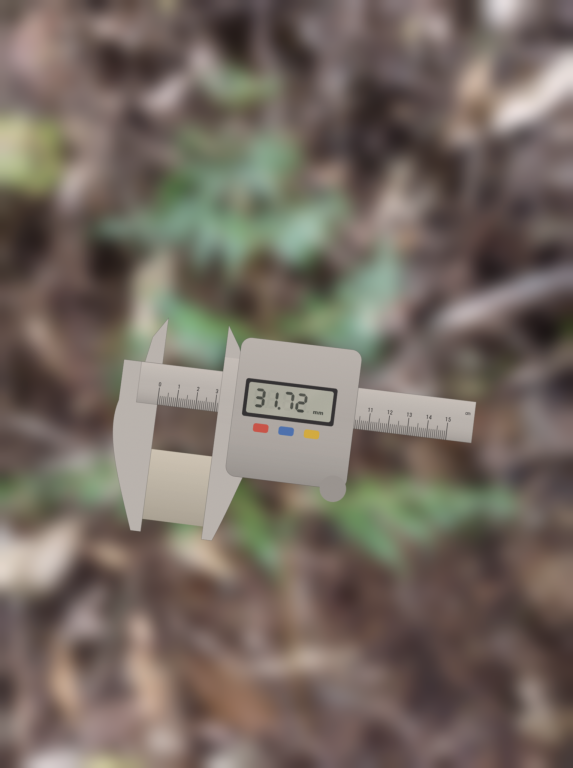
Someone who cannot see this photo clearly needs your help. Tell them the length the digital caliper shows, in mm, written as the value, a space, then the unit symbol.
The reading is 31.72 mm
